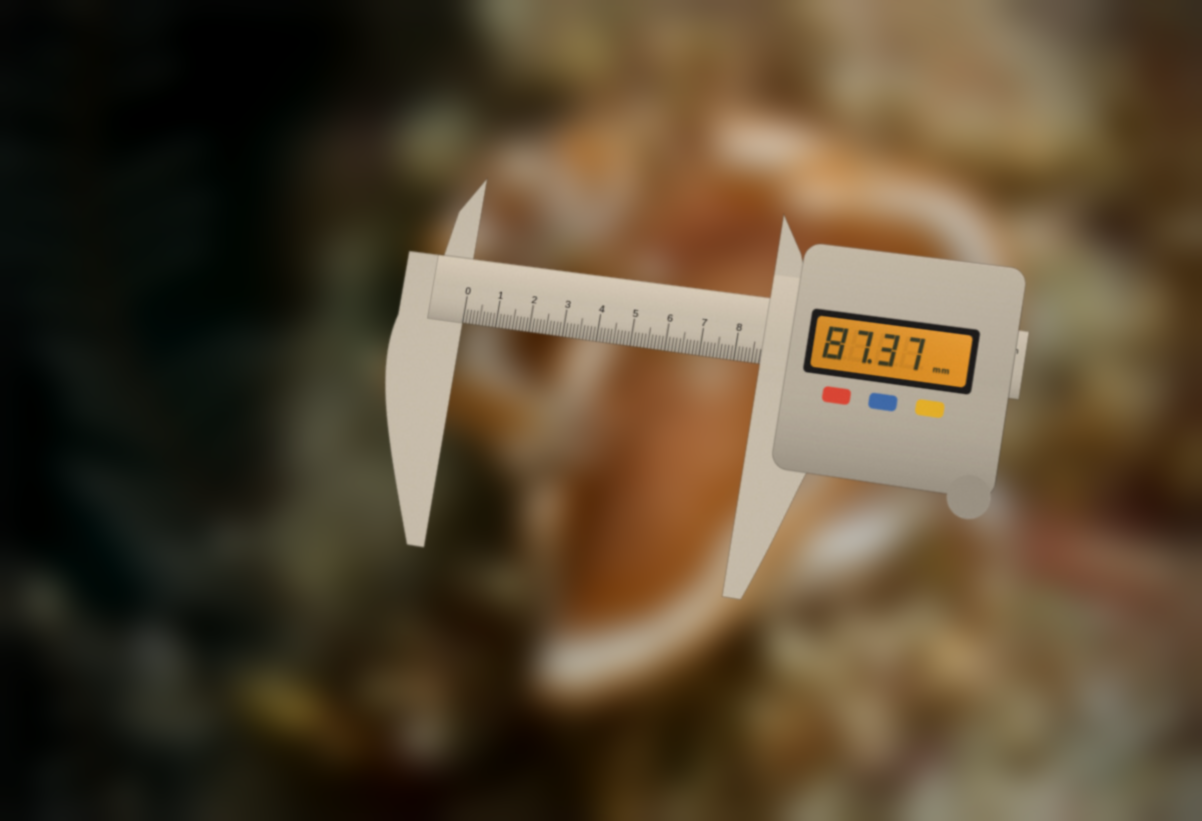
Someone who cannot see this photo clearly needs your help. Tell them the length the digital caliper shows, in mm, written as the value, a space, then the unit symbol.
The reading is 87.37 mm
